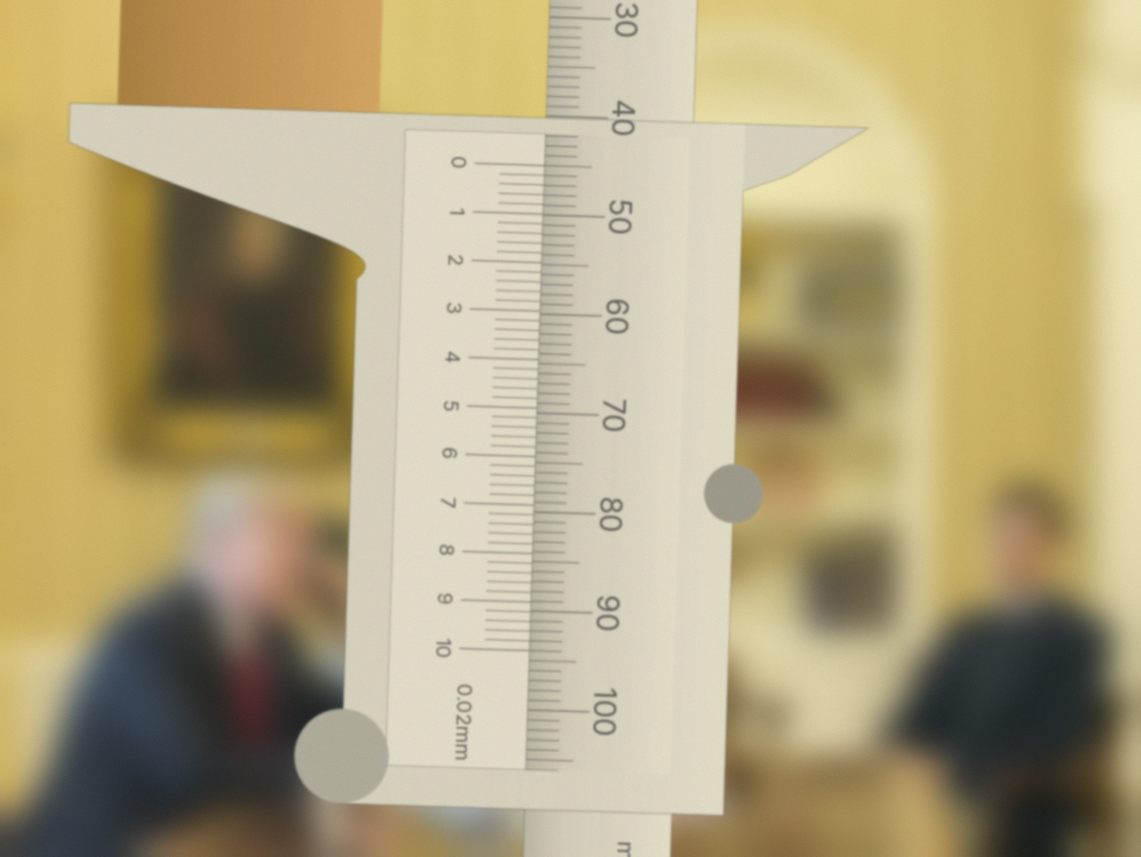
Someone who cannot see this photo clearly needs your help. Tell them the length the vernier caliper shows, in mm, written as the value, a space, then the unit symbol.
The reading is 45.0 mm
